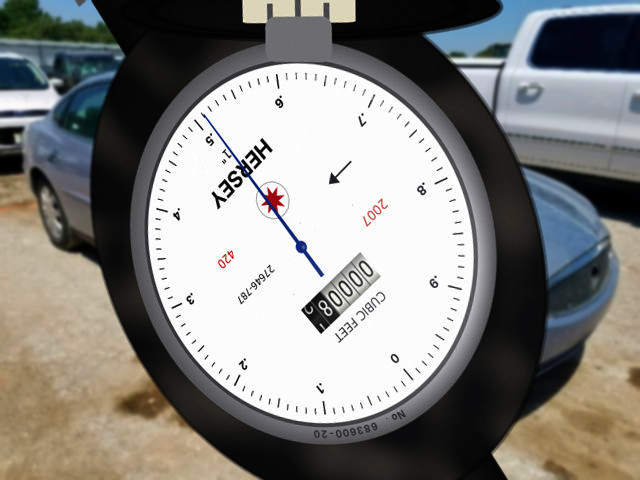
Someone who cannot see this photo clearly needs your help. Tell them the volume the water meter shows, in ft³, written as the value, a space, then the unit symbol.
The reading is 81.51 ft³
